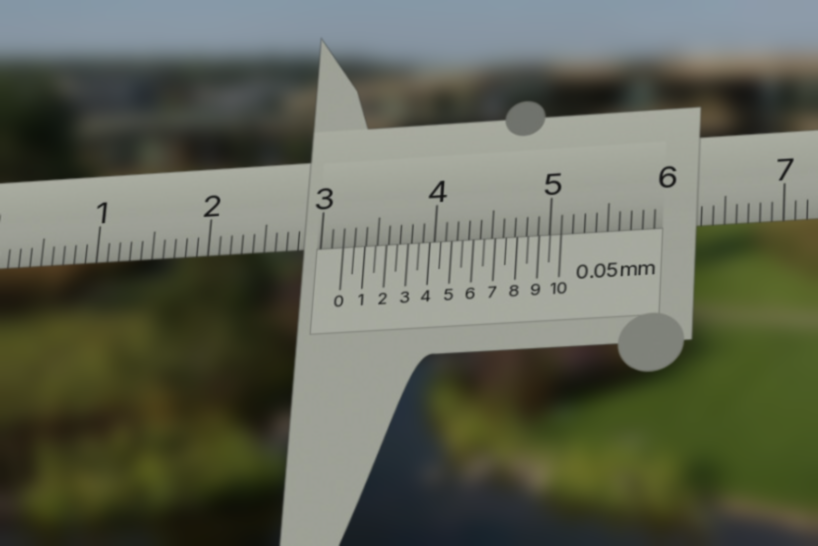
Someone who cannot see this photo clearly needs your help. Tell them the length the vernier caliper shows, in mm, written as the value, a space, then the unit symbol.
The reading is 32.0 mm
